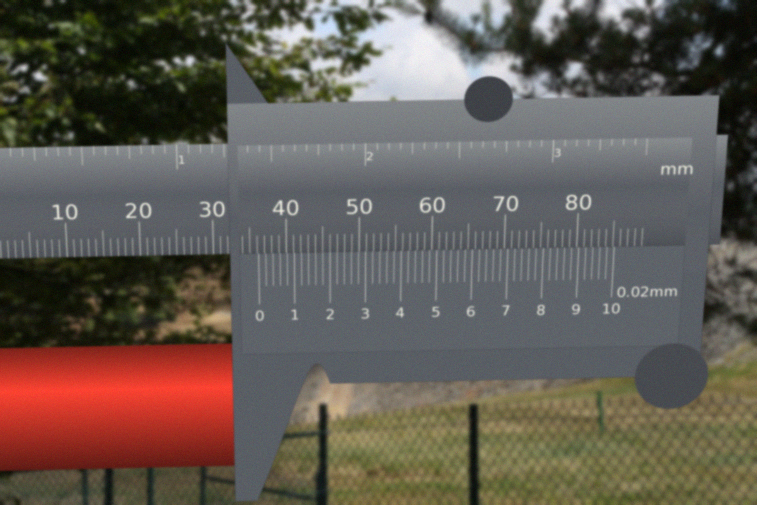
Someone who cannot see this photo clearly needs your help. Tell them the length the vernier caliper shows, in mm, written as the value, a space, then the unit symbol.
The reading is 36.2 mm
